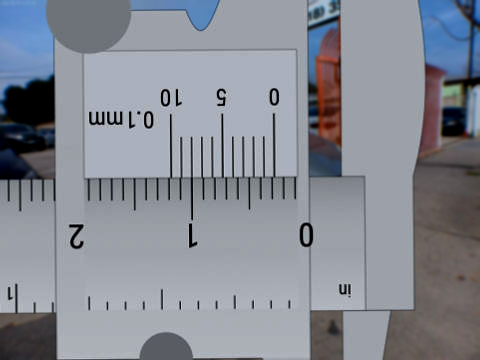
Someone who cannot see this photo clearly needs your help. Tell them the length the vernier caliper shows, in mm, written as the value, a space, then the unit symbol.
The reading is 2.8 mm
